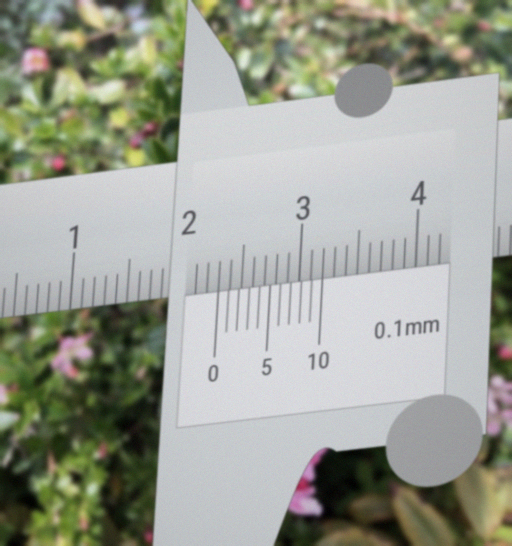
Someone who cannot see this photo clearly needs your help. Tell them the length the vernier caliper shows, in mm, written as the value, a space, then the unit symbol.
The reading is 23.0 mm
